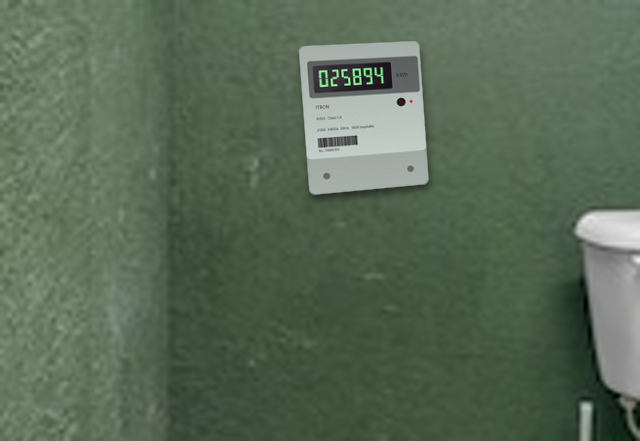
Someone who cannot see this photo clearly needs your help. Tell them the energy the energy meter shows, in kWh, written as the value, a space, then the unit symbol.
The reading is 25894 kWh
